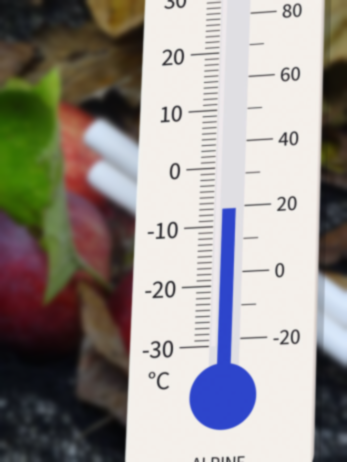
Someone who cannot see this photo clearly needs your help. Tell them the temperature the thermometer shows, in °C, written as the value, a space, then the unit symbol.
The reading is -7 °C
